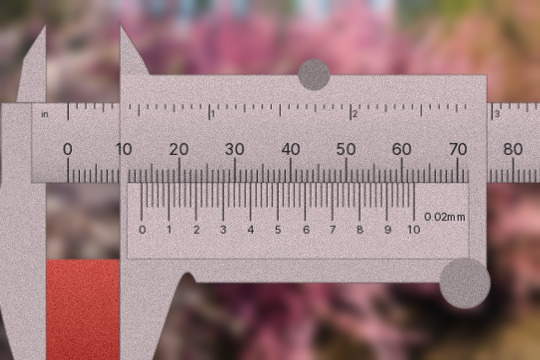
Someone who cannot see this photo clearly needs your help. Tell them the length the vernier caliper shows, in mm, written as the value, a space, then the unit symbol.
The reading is 13.2 mm
